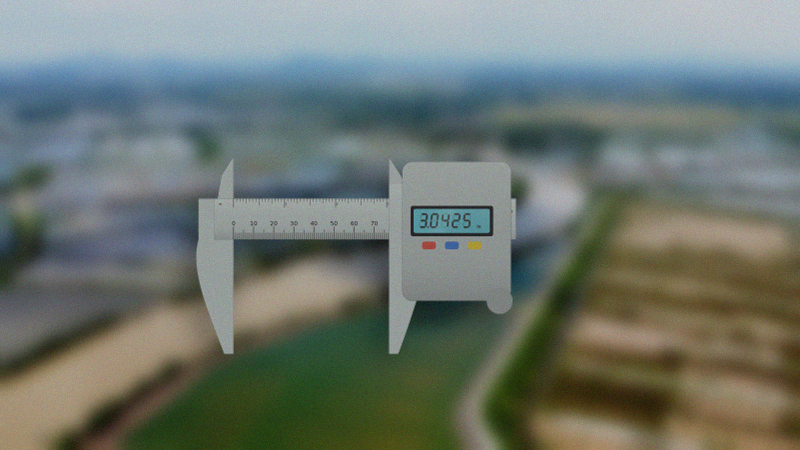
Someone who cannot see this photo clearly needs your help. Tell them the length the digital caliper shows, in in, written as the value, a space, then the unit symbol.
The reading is 3.0425 in
